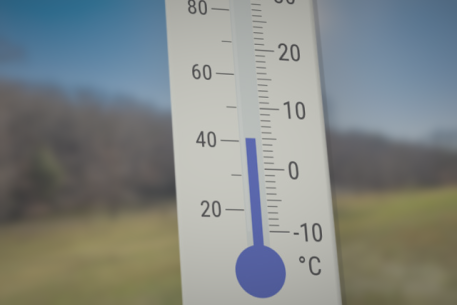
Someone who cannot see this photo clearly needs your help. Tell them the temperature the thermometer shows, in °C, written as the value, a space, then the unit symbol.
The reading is 5 °C
